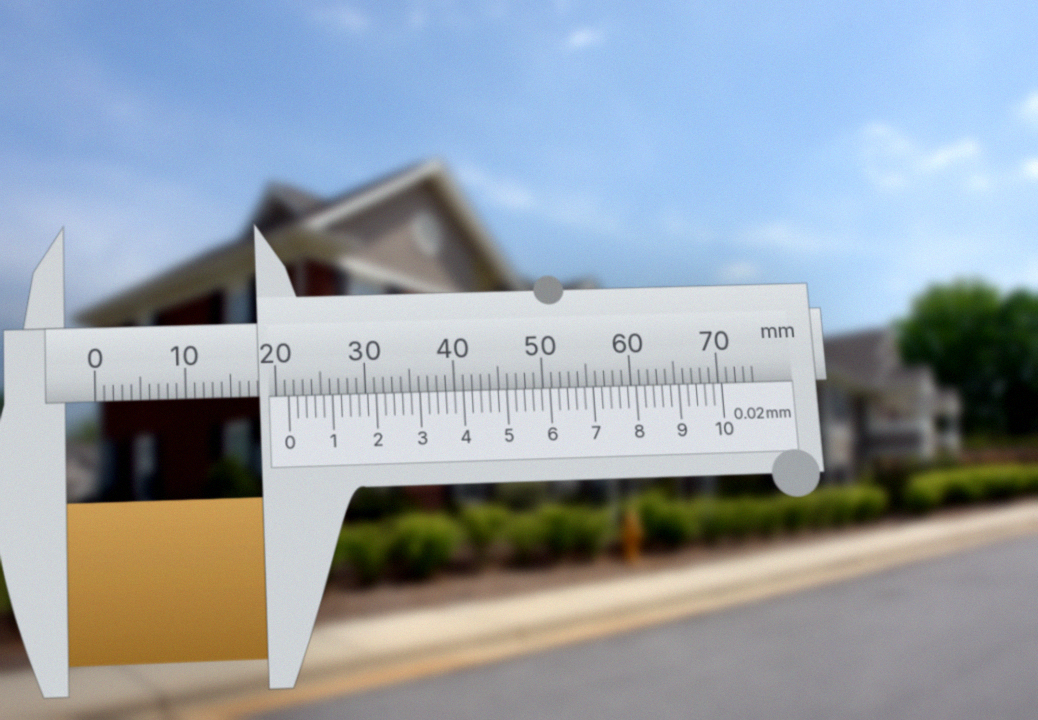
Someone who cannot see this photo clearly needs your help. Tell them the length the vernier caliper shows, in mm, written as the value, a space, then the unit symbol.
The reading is 21.4 mm
